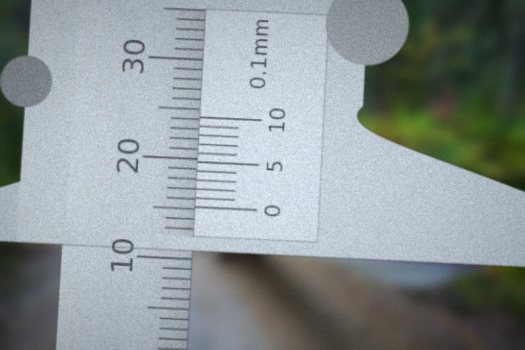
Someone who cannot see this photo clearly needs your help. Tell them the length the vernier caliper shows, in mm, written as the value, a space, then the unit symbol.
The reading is 15.2 mm
